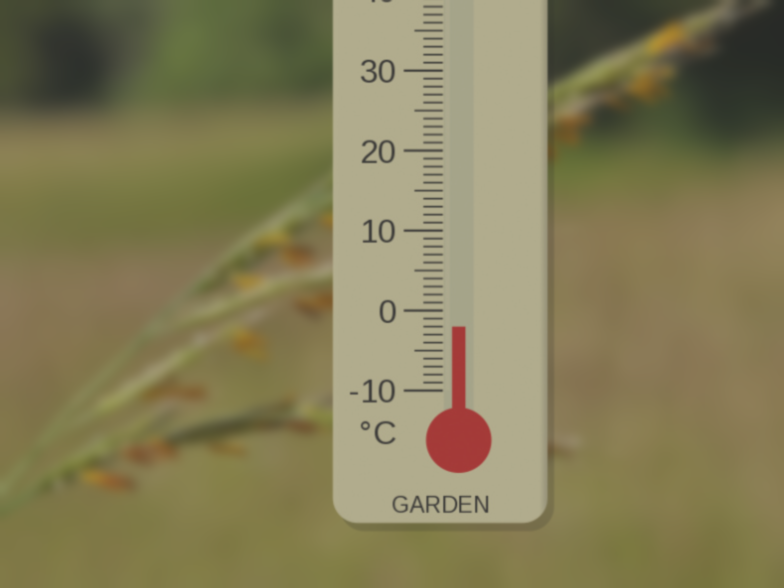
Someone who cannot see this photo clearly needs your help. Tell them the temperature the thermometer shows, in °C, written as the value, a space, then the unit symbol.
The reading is -2 °C
